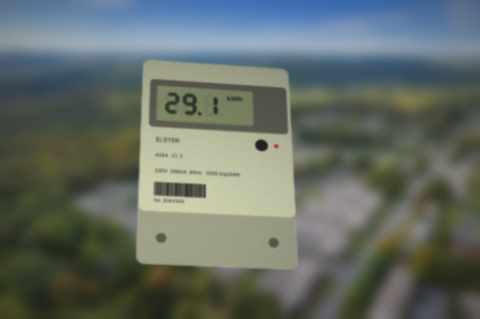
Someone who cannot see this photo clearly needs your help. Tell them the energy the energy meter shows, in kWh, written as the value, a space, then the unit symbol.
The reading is 29.1 kWh
